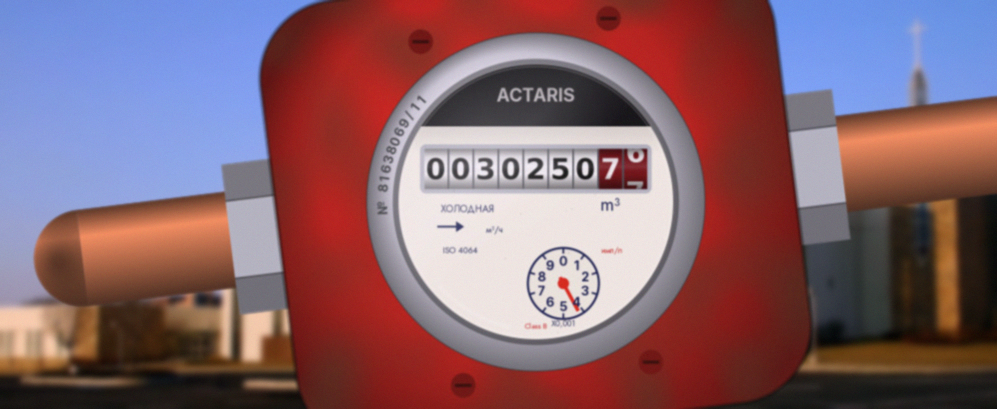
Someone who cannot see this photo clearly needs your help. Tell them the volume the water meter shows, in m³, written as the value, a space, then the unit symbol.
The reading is 30250.764 m³
